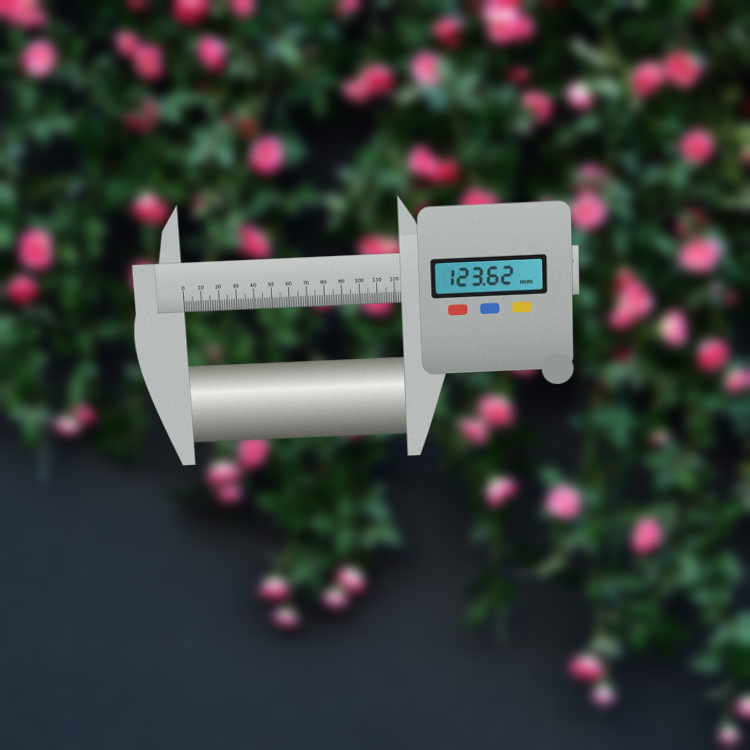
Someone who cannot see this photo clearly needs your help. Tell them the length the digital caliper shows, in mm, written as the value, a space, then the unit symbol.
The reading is 123.62 mm
